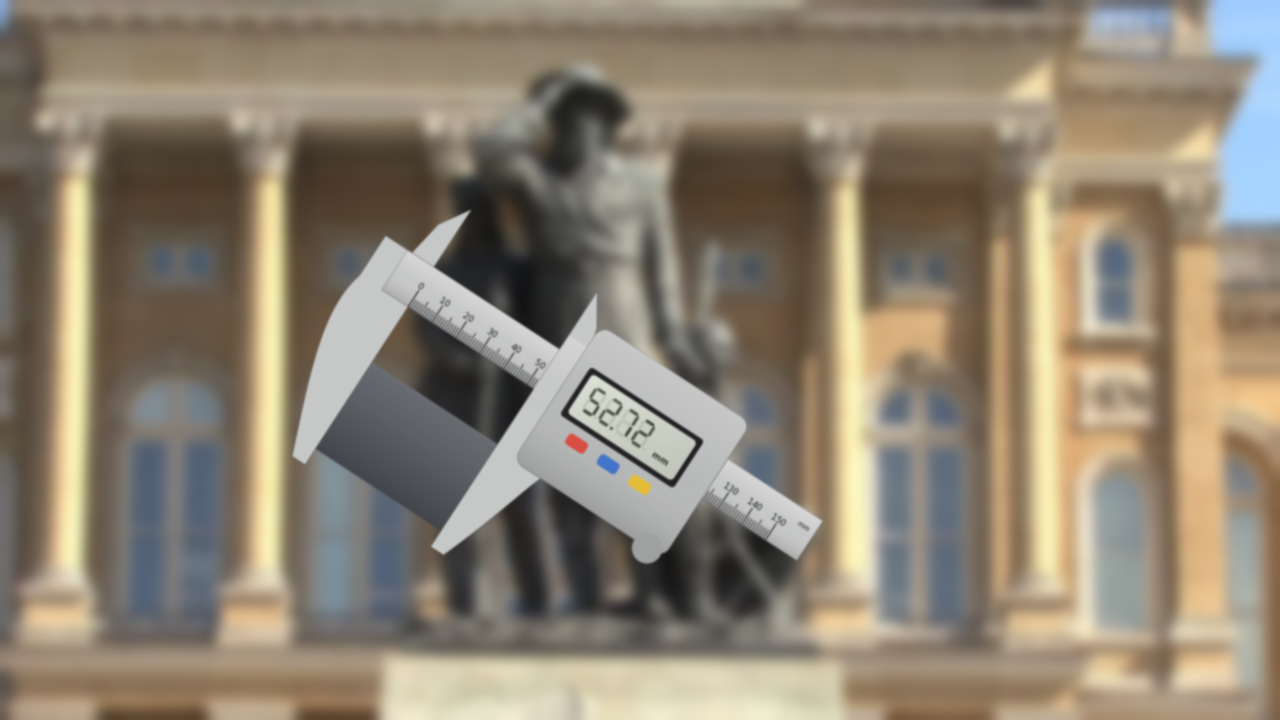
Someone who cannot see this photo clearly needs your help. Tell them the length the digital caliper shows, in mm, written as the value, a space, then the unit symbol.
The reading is 52.72 mm
